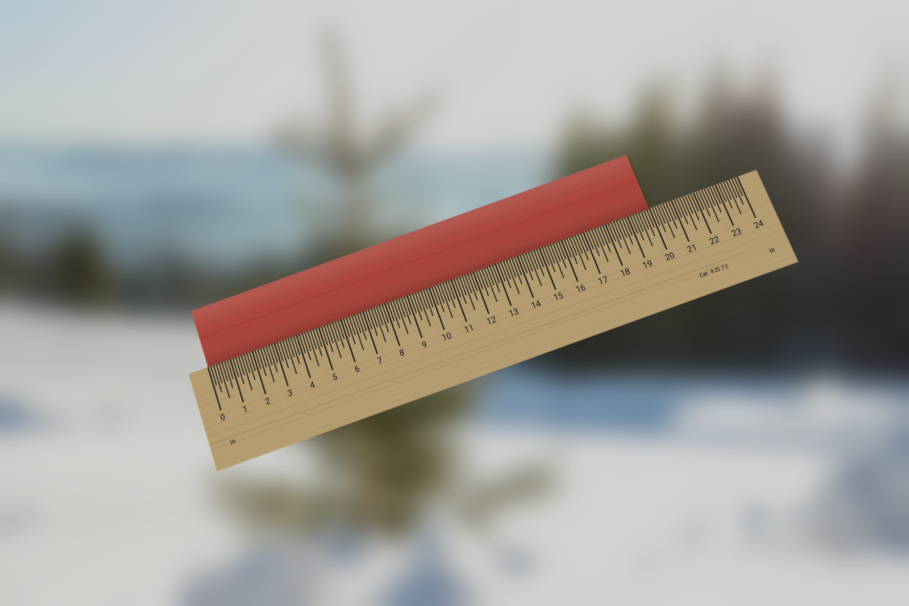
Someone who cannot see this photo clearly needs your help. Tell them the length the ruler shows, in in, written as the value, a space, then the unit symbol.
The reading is 20 in
